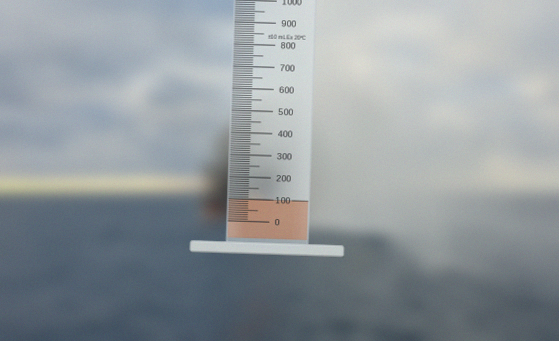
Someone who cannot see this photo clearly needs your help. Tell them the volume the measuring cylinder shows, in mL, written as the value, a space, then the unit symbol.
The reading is 100 mL
